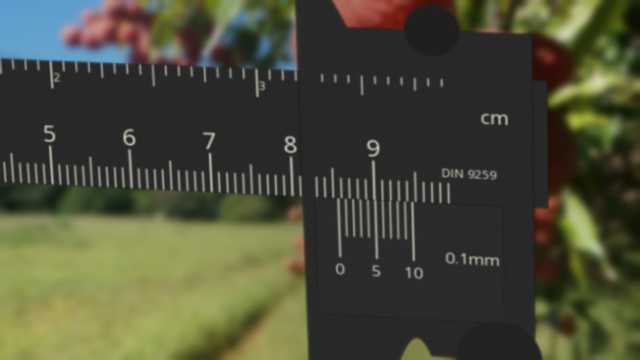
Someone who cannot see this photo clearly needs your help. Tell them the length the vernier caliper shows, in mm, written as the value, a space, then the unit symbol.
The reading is 85.6 mm
